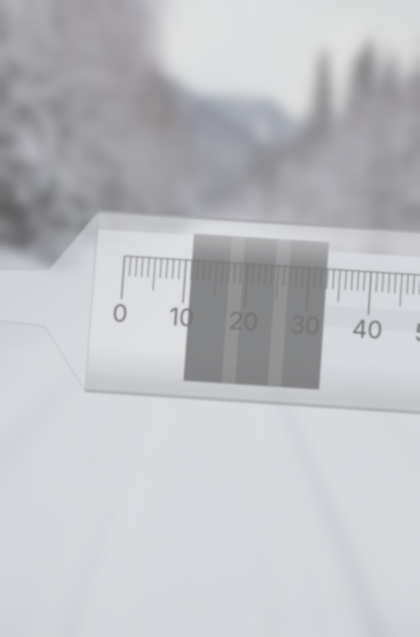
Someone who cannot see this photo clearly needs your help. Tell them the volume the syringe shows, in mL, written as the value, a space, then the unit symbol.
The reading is 11 mL
